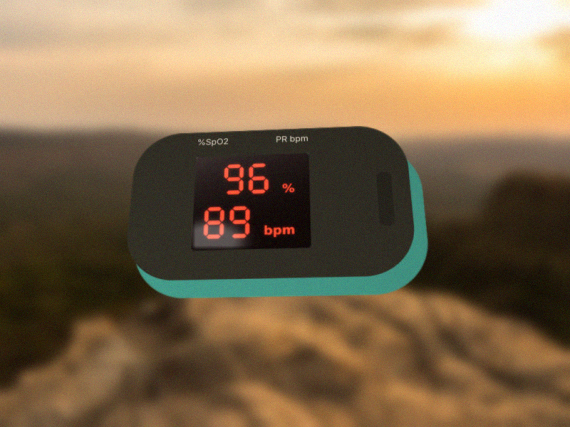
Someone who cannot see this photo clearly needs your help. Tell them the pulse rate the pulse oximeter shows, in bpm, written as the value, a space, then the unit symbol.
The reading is 89 bpm
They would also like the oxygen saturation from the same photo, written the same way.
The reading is 96 %
